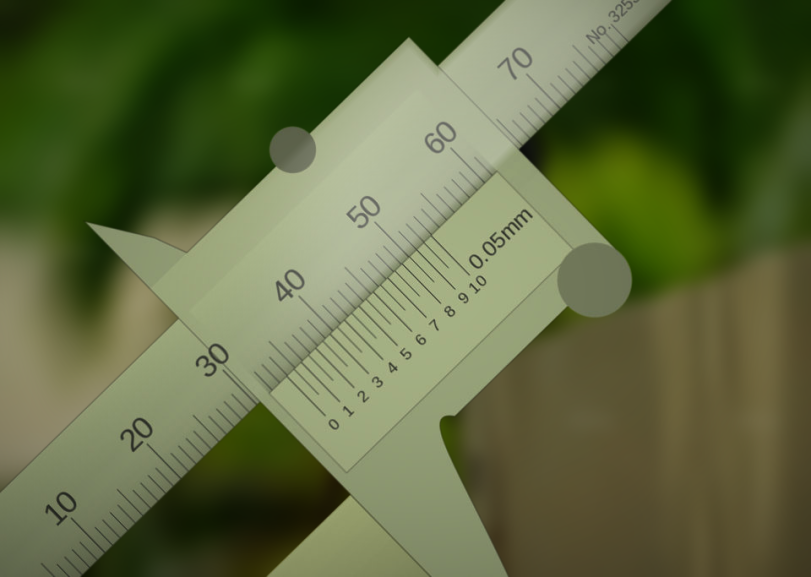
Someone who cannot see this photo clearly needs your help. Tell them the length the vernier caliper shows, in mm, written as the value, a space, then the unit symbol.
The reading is 33.9 mm
